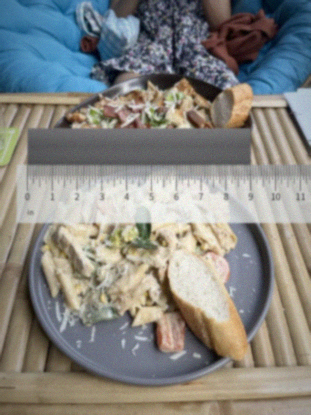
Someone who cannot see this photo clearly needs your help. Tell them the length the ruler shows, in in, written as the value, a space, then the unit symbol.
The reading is 9 in
